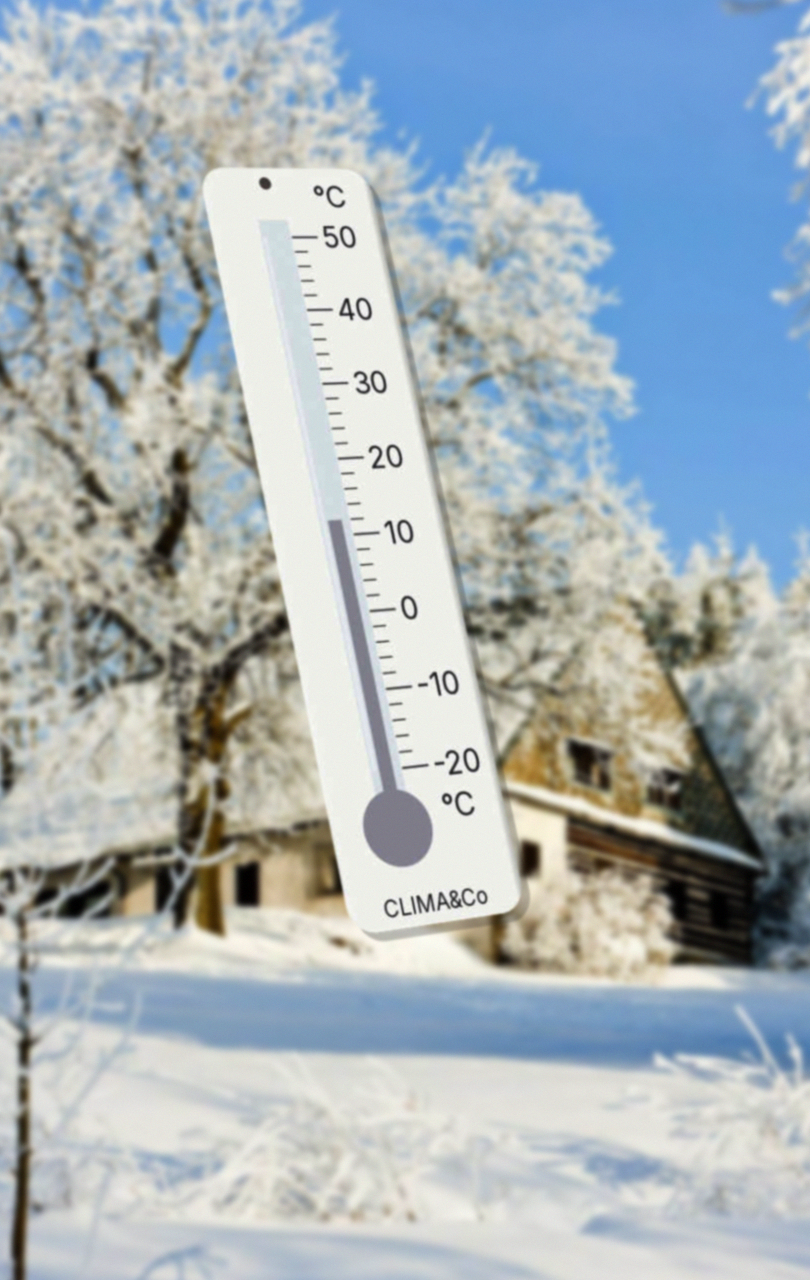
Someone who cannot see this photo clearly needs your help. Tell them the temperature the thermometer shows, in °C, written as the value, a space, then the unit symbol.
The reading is 12 °C
